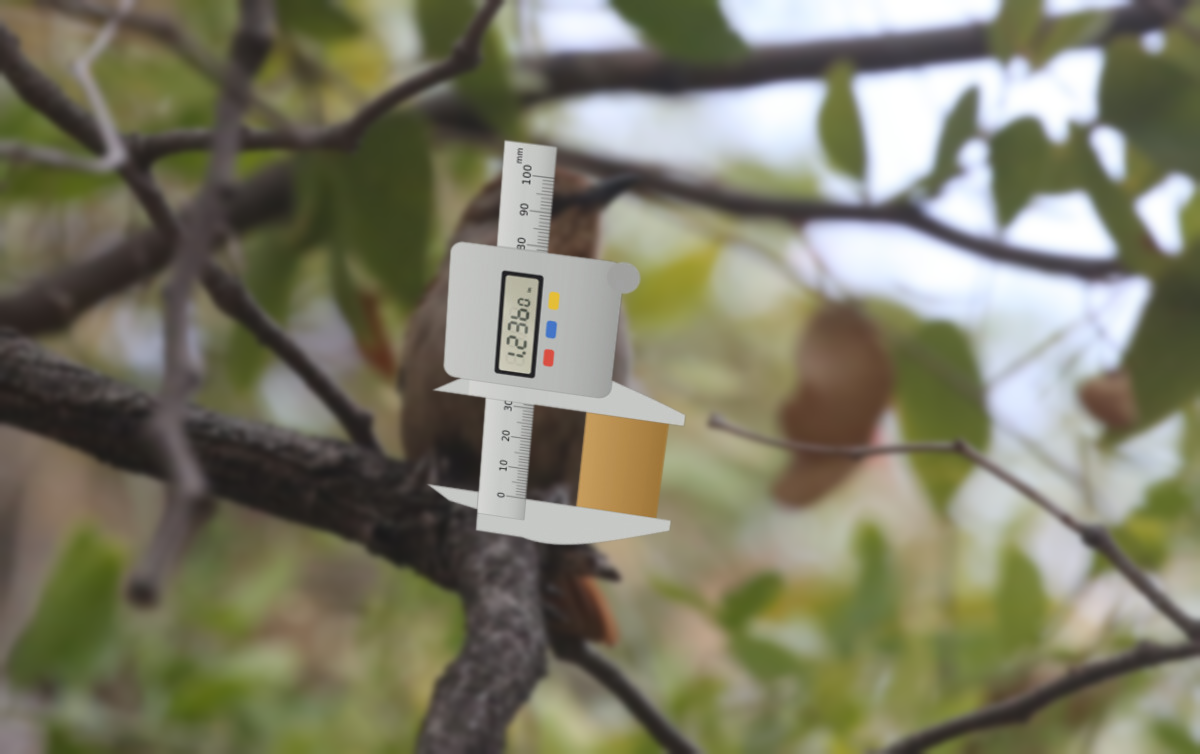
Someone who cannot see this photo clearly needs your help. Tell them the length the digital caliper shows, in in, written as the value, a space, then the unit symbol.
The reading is 1.2360 in
